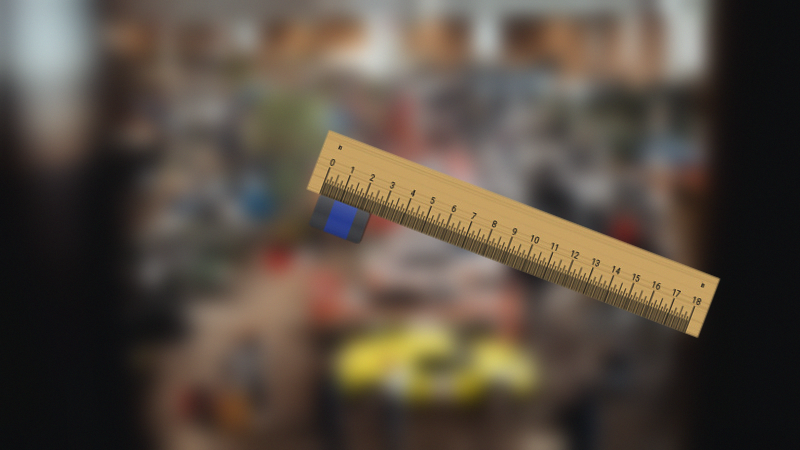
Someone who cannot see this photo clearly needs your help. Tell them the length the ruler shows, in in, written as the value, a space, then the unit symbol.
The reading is 2.5 in
